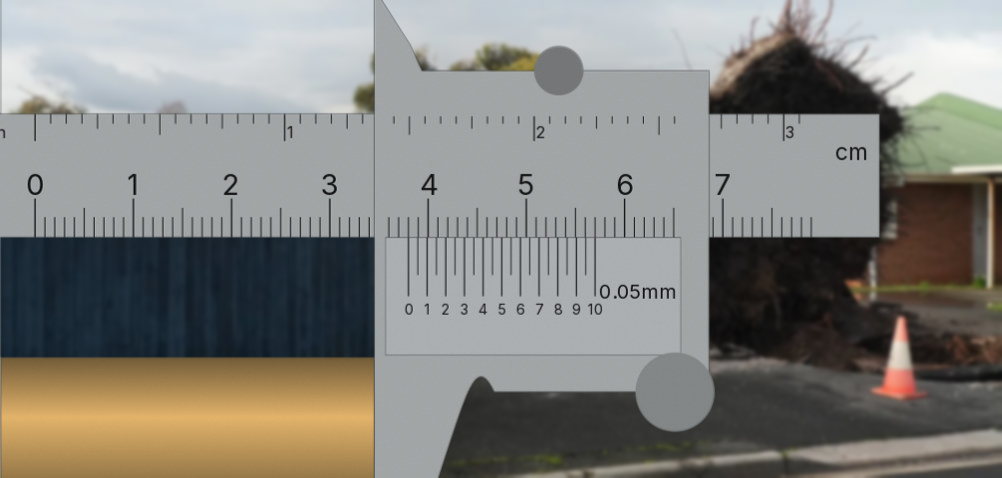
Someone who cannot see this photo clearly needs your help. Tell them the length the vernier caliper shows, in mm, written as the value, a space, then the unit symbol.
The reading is 38.0 mm
